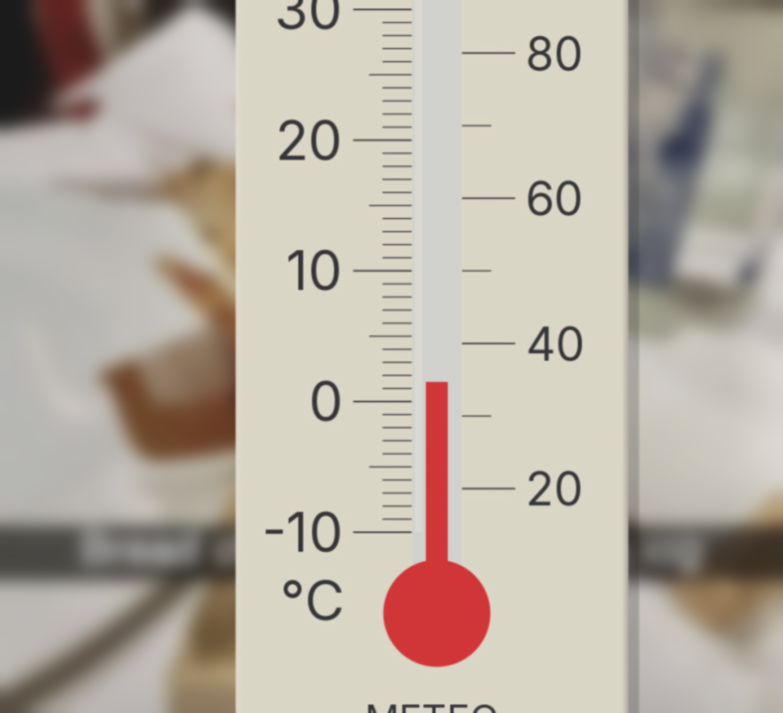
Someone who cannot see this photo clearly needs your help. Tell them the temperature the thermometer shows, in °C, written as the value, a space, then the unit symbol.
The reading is 1.5 °C
